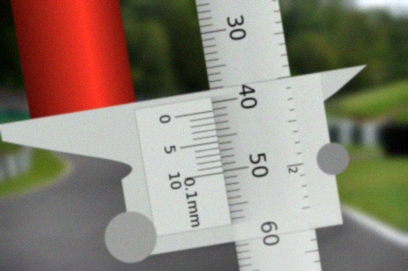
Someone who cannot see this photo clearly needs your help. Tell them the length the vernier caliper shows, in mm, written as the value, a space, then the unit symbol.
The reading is 41.2 mm
